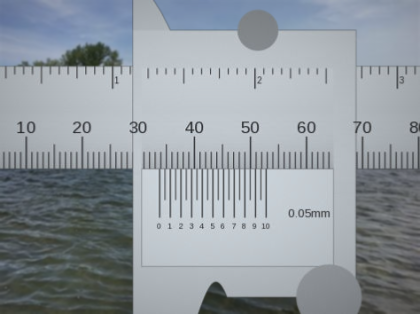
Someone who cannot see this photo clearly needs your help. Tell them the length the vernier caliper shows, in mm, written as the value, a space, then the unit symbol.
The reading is 33.8 mm
